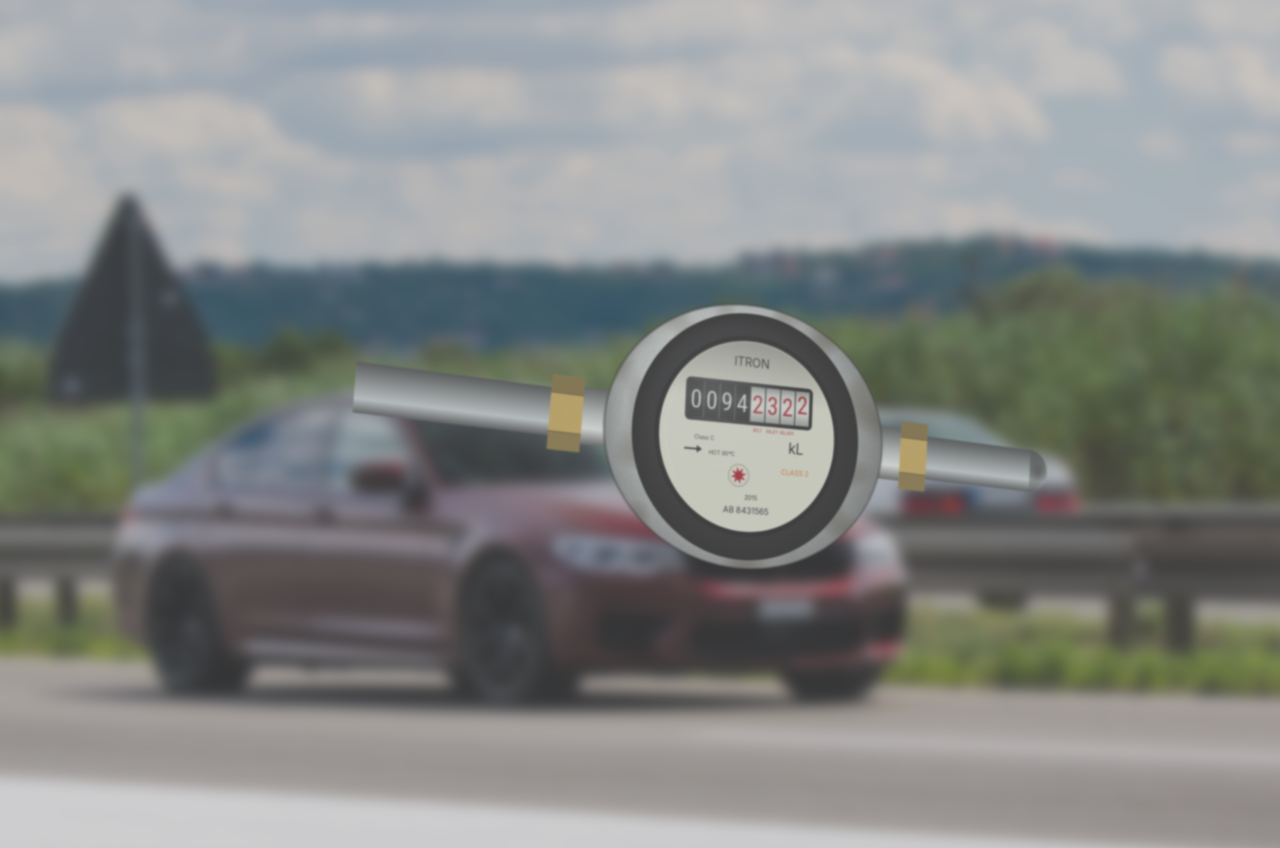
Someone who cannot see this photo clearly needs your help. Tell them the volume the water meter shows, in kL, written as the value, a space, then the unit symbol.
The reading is 94.2322 kL
